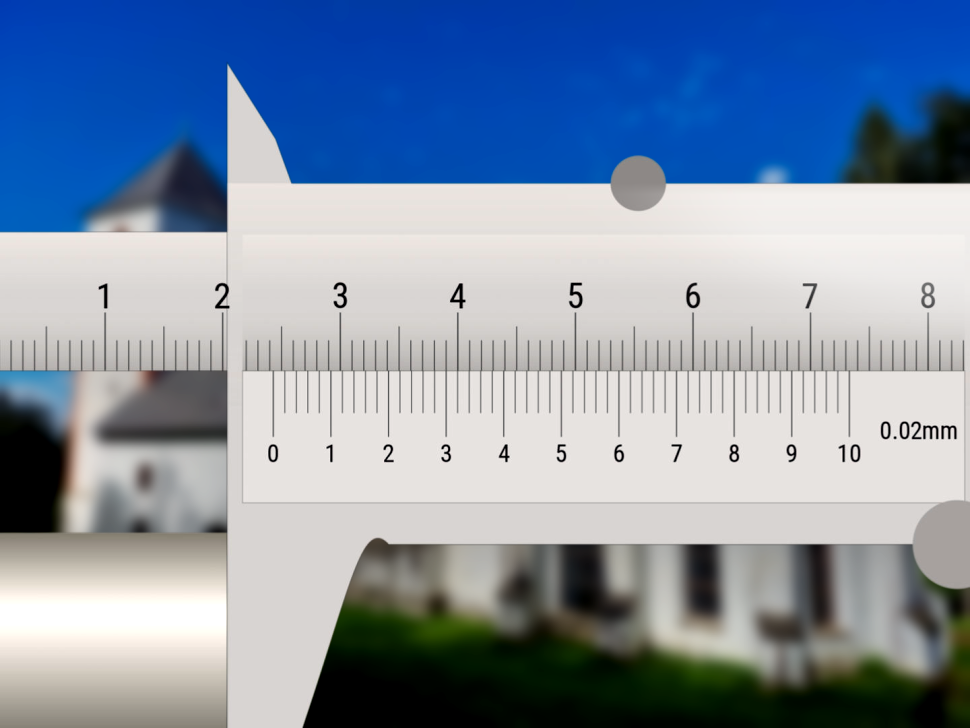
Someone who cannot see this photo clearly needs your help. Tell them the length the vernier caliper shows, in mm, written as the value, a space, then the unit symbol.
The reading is 24.3 mm
